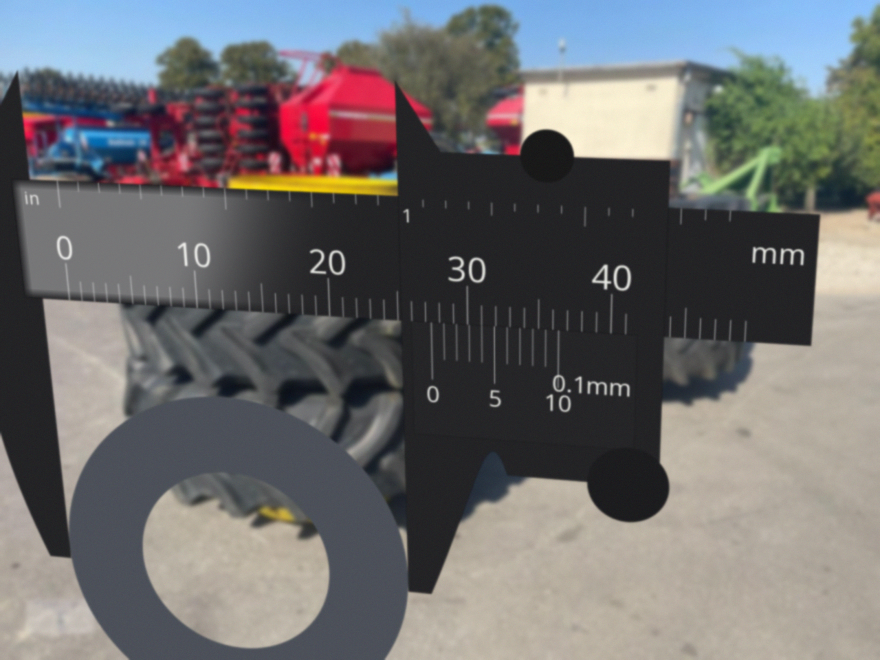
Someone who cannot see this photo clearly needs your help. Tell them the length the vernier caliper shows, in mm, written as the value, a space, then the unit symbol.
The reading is 27.4 mm
